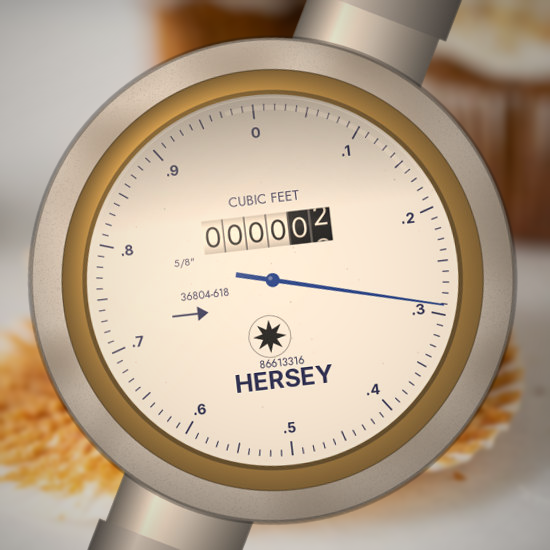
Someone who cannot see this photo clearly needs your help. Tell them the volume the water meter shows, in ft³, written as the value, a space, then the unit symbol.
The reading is 2.29 ft³
